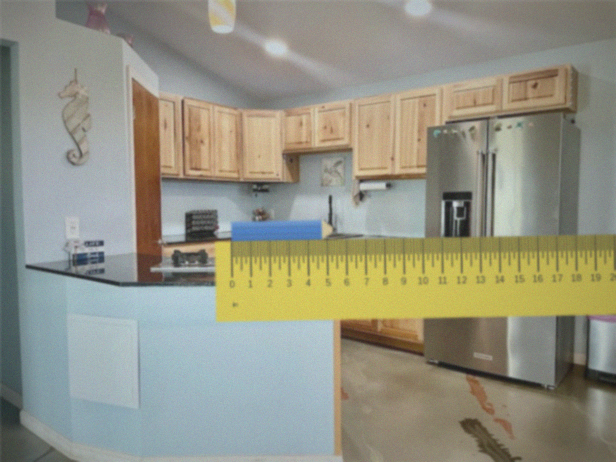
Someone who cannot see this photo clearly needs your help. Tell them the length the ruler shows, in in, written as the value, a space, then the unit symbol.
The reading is 5.5 in
